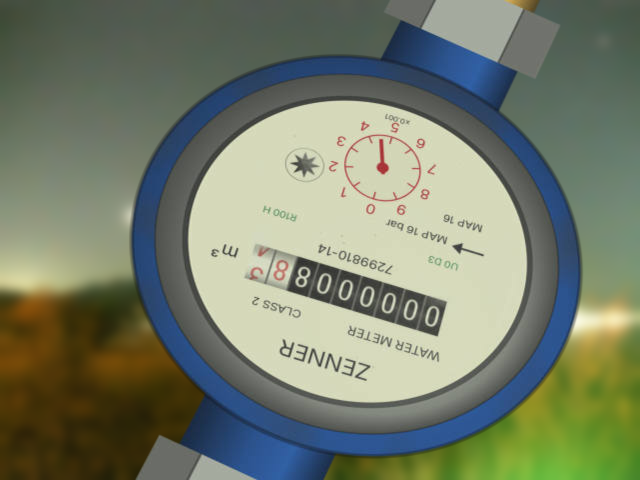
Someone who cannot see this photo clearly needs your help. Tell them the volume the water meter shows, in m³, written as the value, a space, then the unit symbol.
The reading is 8.834 m³
